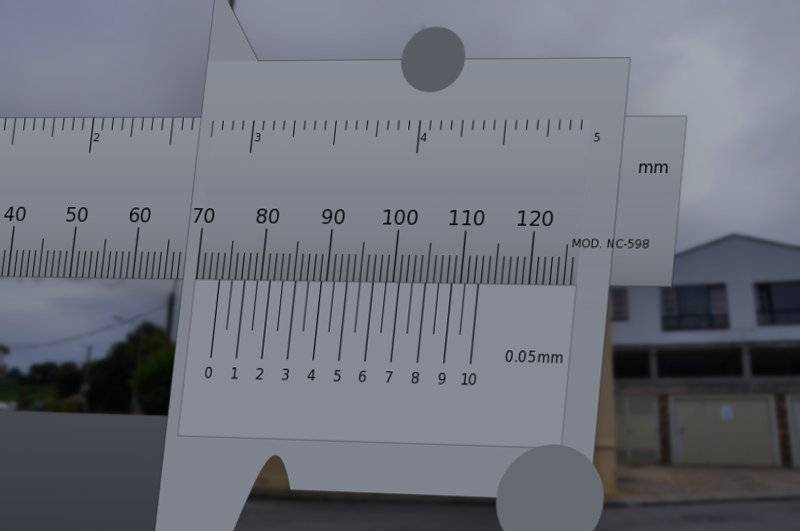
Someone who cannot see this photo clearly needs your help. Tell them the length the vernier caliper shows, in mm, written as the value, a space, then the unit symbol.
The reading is 73.6 mm
